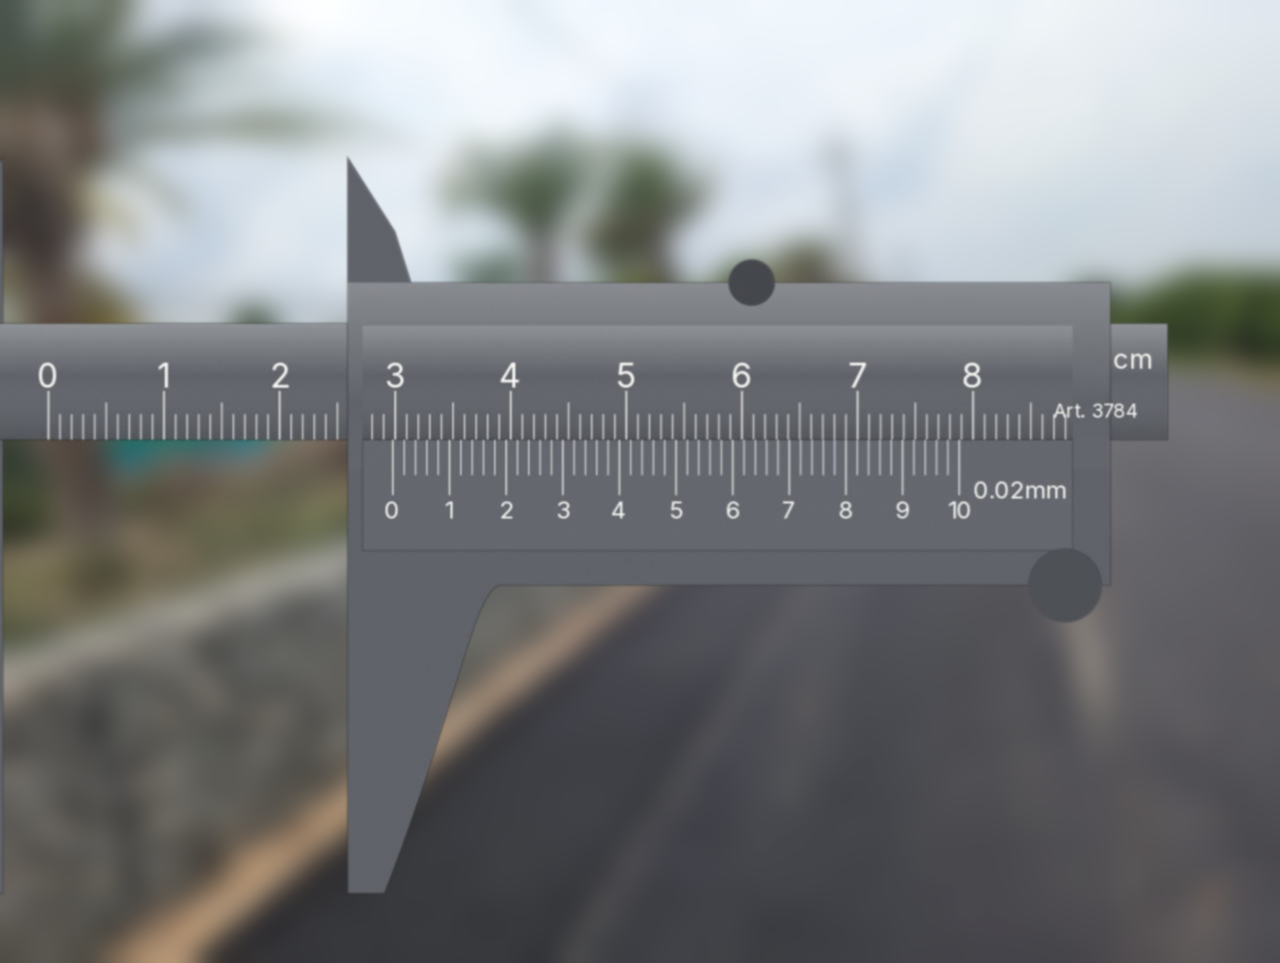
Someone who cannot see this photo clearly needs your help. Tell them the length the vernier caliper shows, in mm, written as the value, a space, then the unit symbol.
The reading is 29.8 mm
